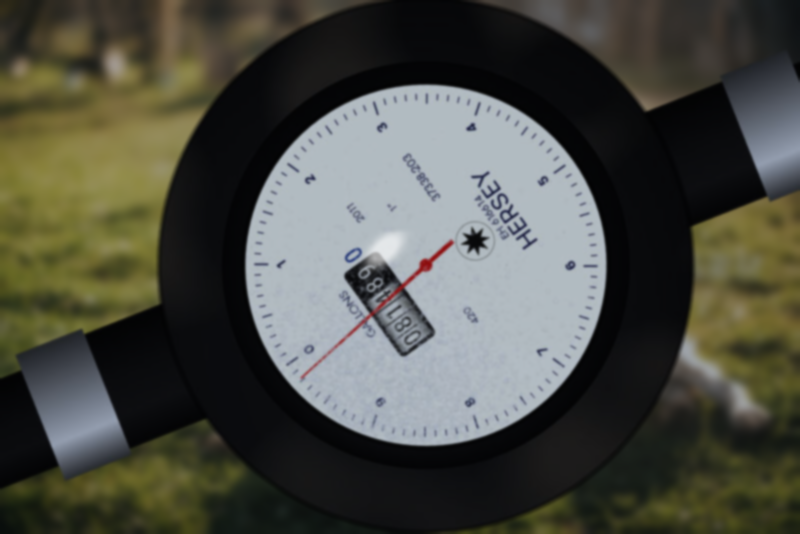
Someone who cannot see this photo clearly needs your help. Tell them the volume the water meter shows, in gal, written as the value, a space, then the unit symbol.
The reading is 814889.8 gal
